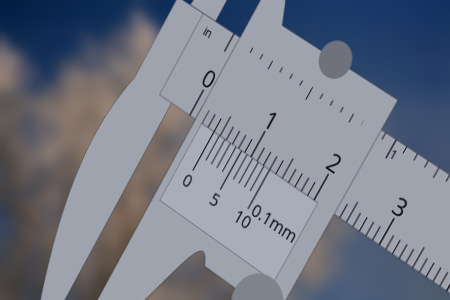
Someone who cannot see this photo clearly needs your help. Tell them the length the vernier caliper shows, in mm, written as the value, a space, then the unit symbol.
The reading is 4.0 mm
